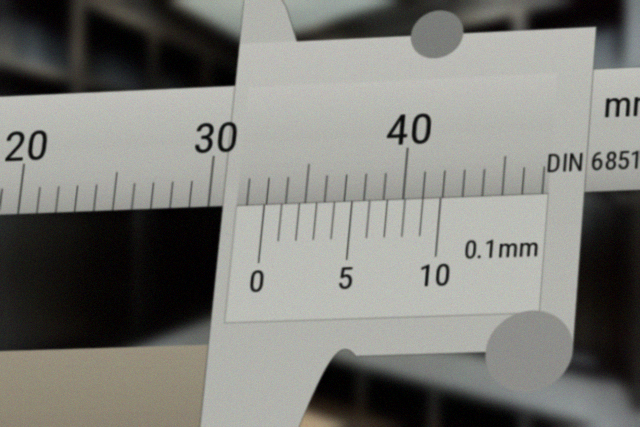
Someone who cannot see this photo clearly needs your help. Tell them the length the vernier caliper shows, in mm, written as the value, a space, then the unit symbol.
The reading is 32.9 mm
